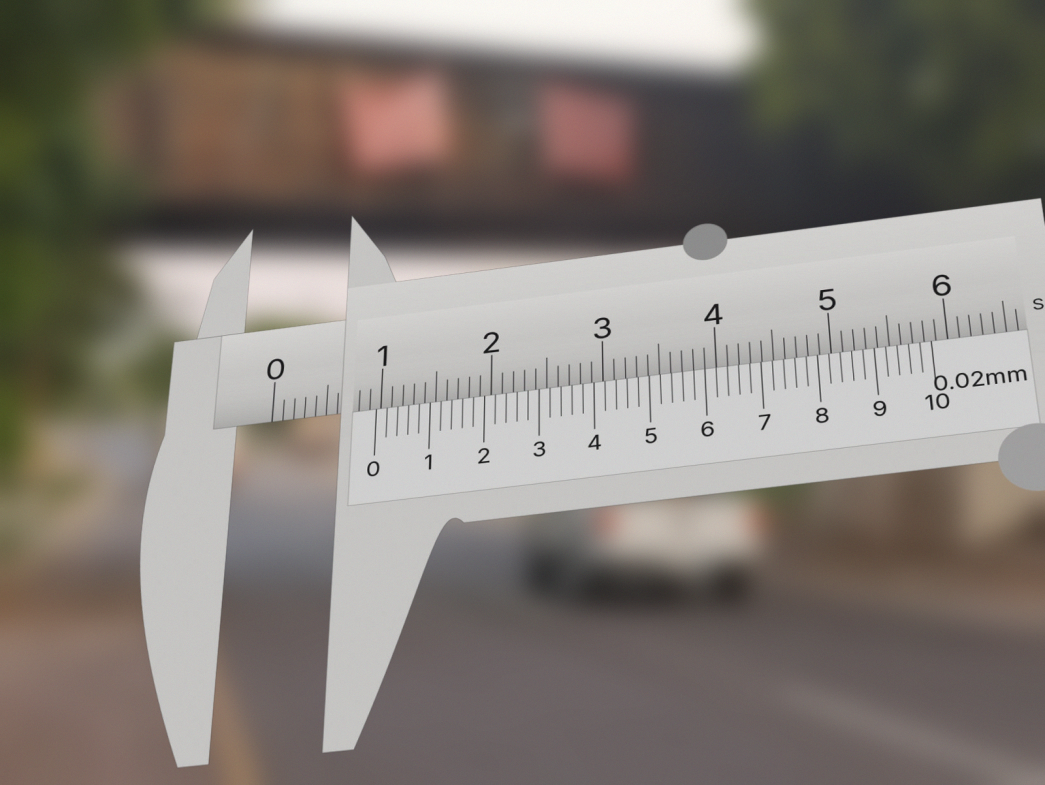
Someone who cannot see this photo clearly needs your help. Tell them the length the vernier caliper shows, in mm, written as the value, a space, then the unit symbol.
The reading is 9.6 mm
